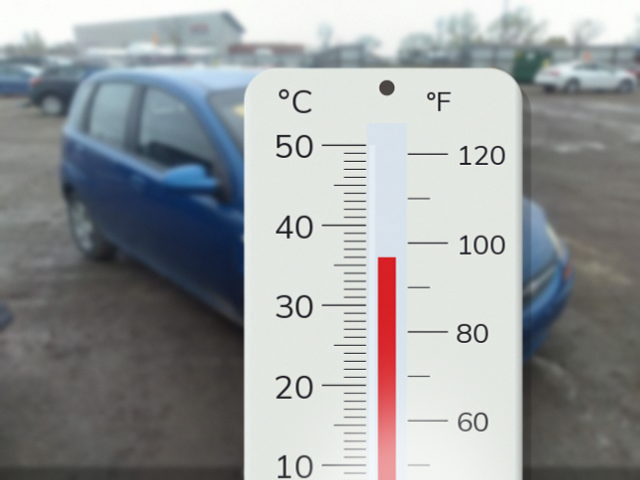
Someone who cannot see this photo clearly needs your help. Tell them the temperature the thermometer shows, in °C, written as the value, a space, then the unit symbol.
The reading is 36 °C
